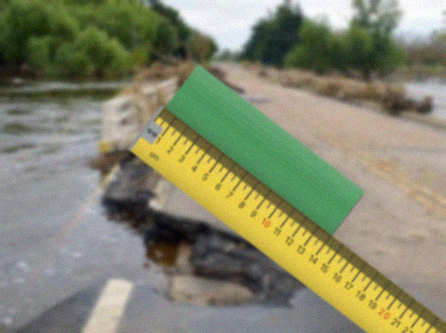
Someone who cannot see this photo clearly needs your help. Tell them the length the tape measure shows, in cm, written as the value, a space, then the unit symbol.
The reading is 14 cm
